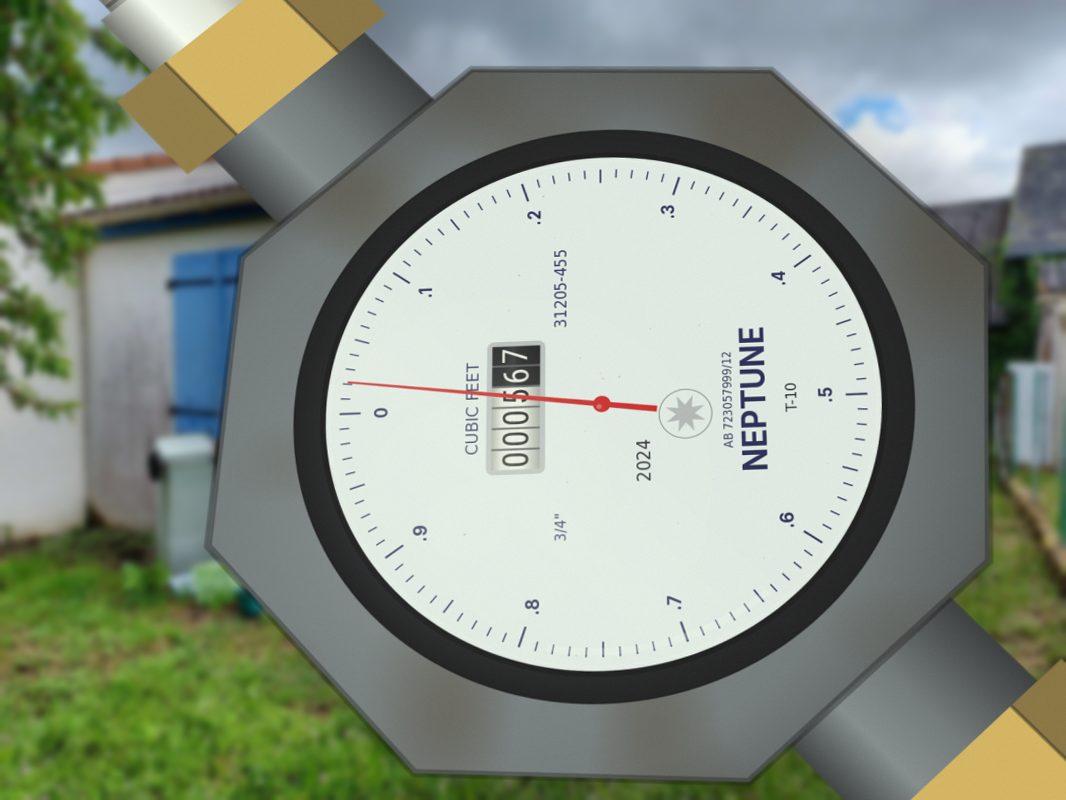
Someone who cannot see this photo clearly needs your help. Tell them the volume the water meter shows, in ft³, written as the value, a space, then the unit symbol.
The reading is 567.02 ft³
